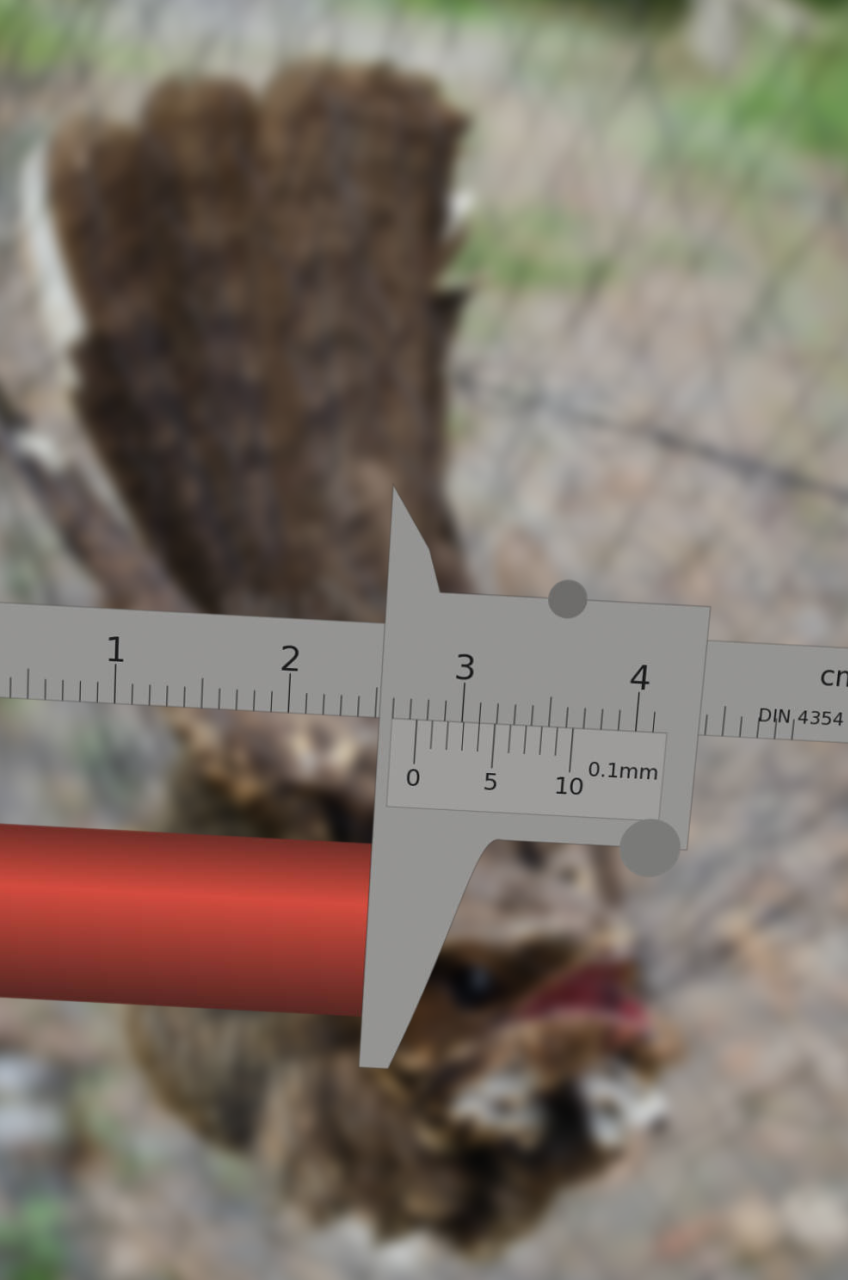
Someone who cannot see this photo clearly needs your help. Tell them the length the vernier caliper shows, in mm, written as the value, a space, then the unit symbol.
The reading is 27.4 mm
